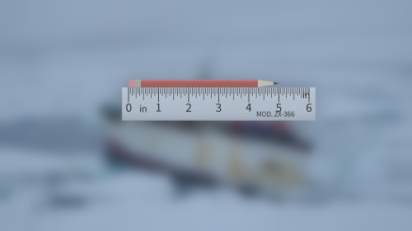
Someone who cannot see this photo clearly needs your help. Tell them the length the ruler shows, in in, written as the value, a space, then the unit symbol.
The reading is 5 in
